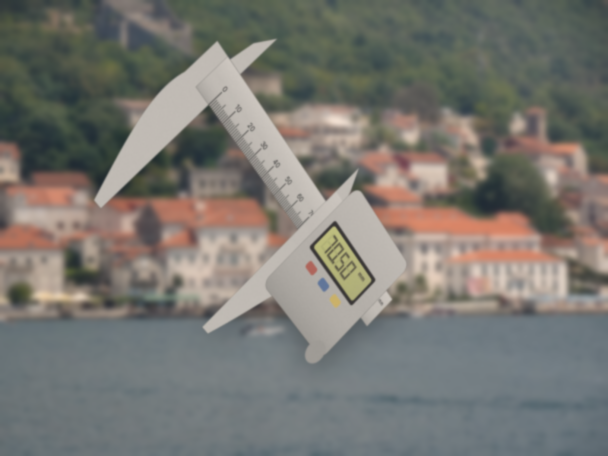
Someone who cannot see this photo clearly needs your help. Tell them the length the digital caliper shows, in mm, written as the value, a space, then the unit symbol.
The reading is 70.50 mm
